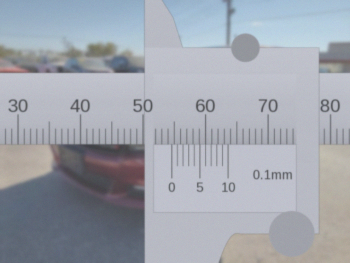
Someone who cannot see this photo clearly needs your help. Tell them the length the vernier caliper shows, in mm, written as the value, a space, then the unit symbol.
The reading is 54.6 mm
